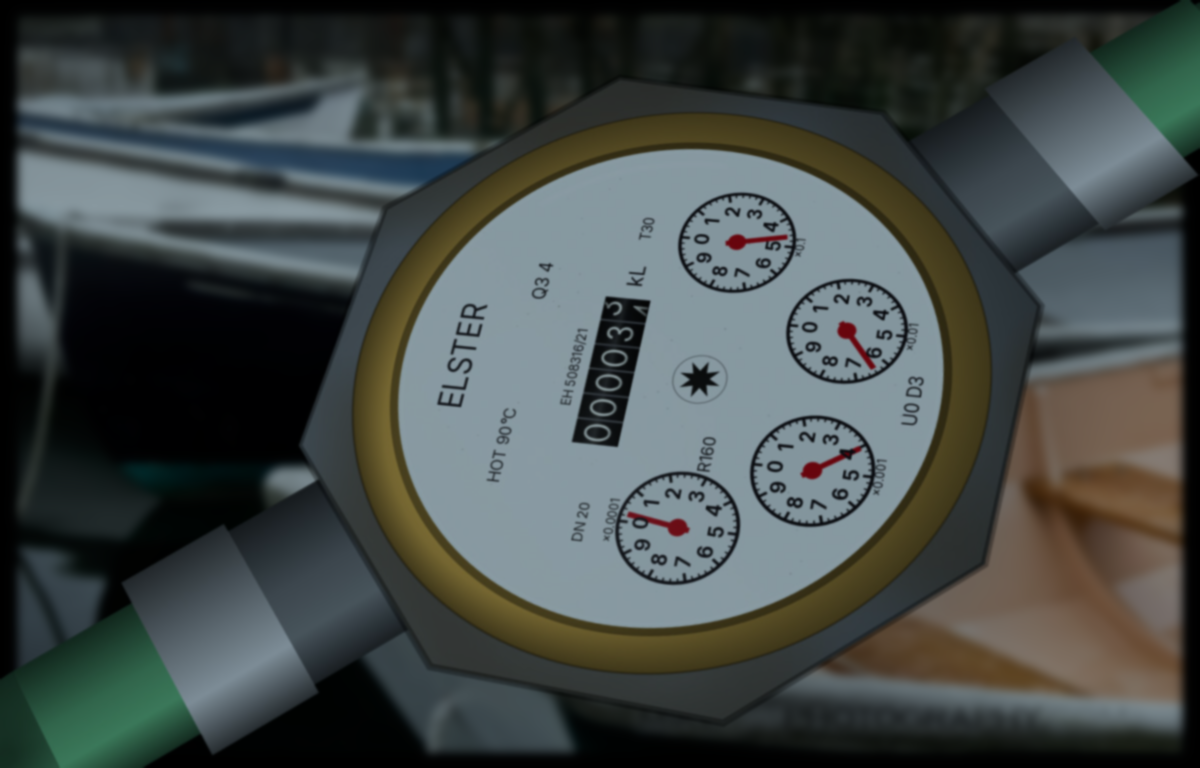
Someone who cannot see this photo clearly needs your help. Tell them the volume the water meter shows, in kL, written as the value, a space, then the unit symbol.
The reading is 33.4640 kL
